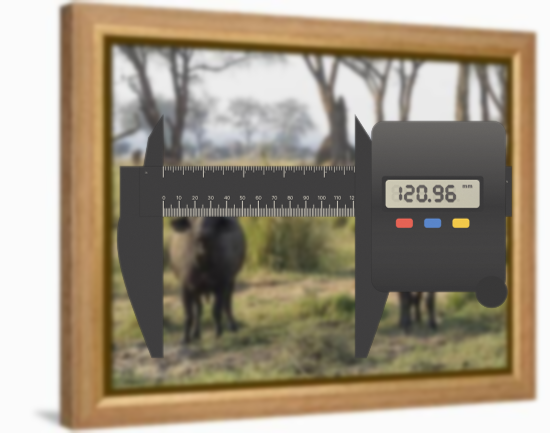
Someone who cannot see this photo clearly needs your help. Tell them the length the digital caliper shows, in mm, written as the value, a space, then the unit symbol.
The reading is 120.96 mm
